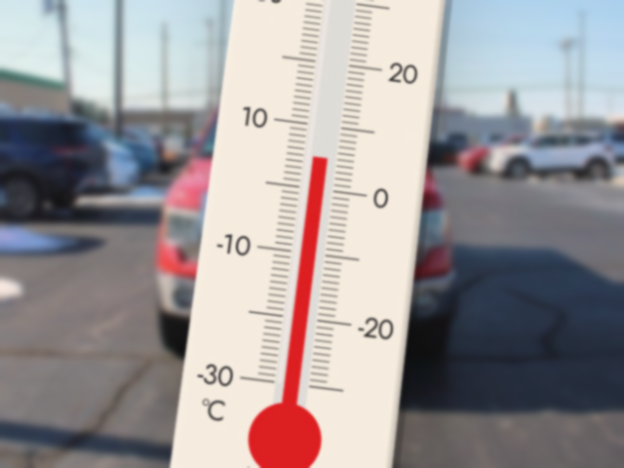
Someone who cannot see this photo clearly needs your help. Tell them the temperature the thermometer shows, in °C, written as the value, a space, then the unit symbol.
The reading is 5 °C
